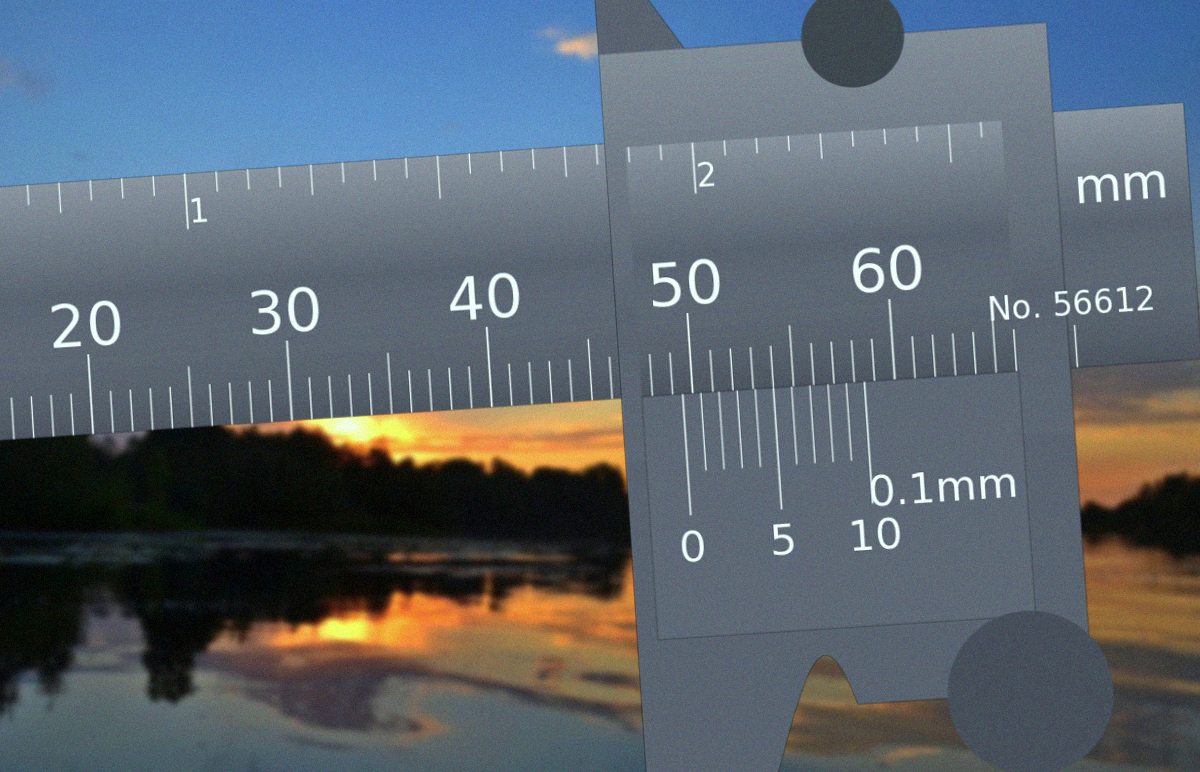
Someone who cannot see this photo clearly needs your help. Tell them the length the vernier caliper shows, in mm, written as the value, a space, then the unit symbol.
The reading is 49.5 mm
